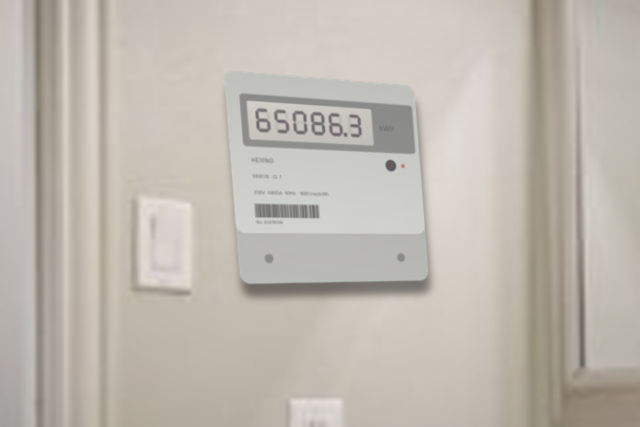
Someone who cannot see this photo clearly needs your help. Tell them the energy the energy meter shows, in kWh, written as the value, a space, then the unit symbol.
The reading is 65086.3 kWh
